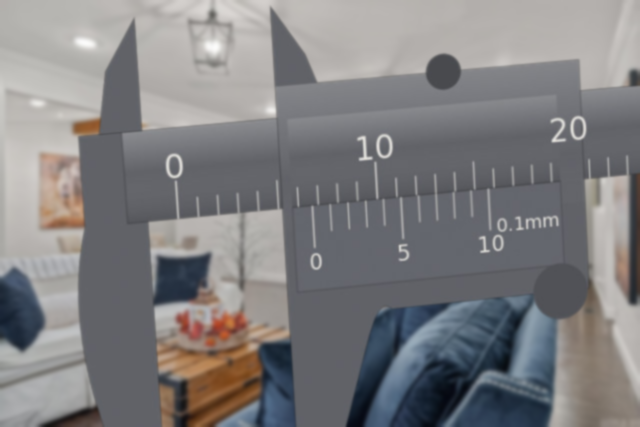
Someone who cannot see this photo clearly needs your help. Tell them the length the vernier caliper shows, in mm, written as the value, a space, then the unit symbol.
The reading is 6.7 mm
